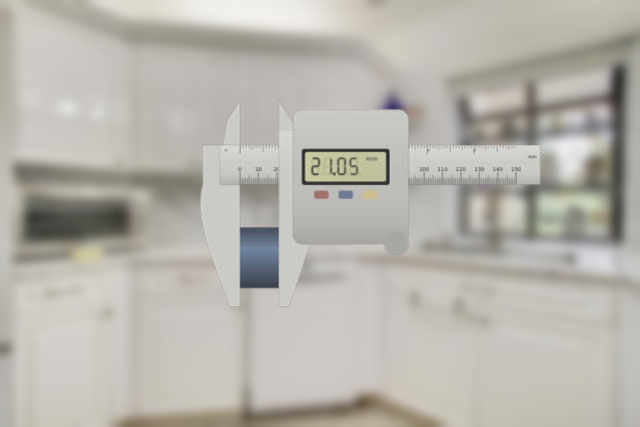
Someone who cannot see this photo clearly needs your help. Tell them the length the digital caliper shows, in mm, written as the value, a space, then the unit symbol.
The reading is 21.05 mm
